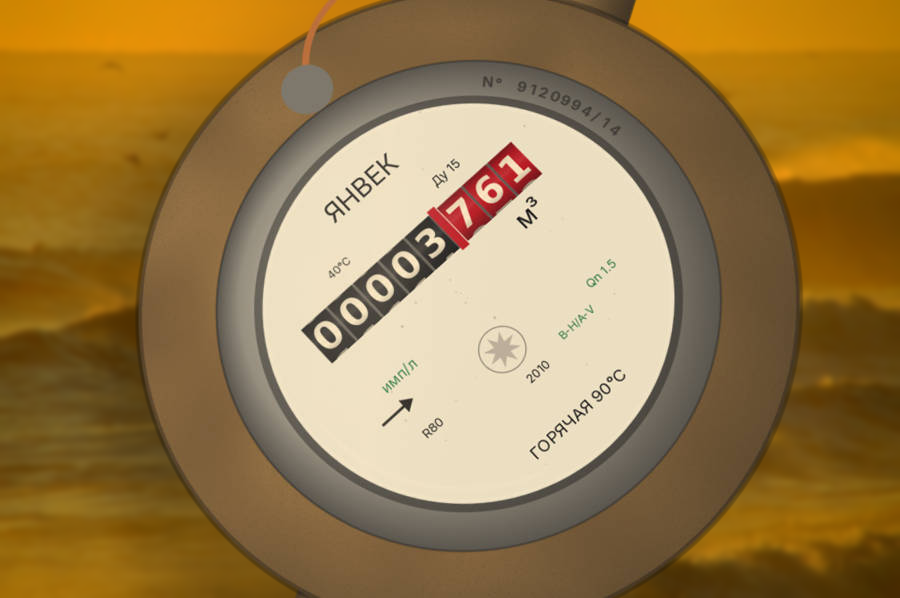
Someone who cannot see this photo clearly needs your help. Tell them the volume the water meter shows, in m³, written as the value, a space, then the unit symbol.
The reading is 3.761 m³
